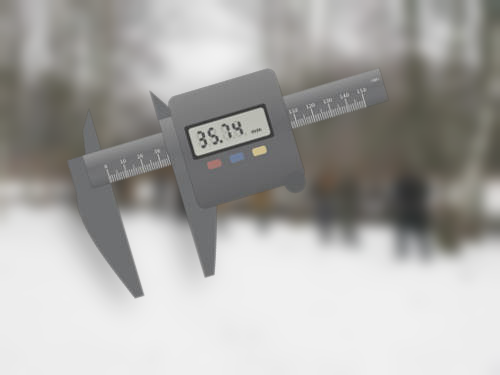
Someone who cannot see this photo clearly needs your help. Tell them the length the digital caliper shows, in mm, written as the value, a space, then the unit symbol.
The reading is 35.74 mm
